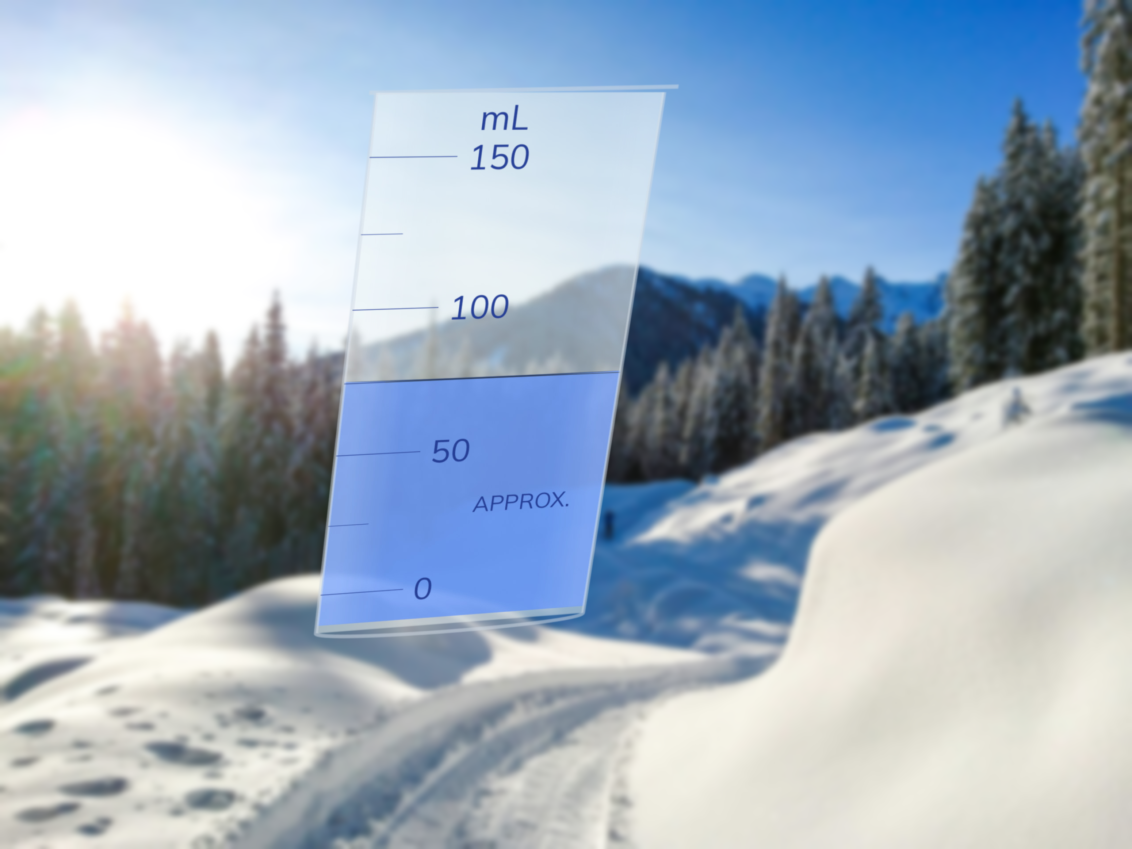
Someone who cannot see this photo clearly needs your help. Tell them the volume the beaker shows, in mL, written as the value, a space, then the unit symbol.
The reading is 75 mL
